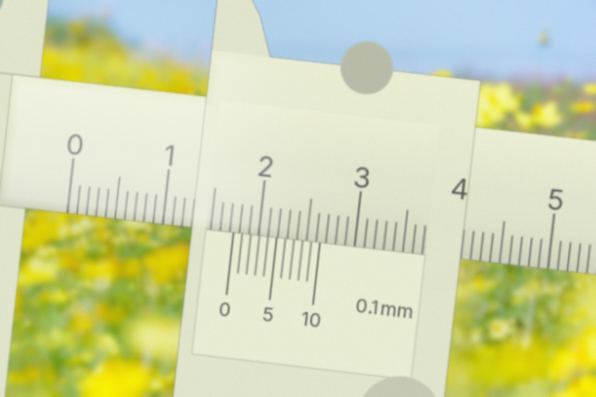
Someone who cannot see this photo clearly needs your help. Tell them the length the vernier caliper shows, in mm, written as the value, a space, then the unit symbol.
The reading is 17.4 mm
